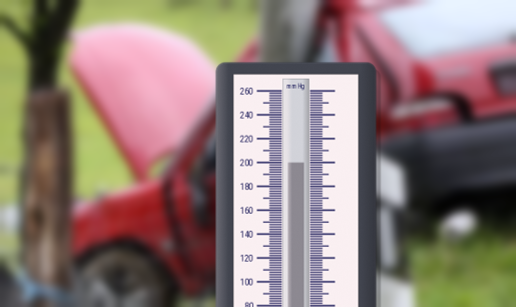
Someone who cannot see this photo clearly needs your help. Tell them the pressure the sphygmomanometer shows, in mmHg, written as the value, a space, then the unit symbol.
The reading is 200 mmHg
